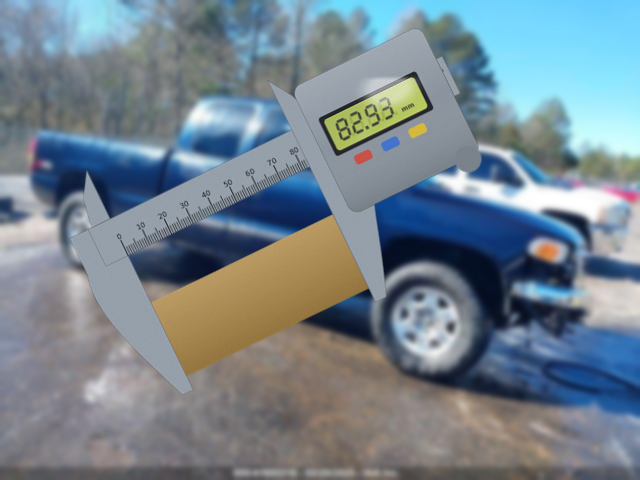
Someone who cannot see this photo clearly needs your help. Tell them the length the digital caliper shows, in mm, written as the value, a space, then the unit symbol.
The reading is 82.93 mm
